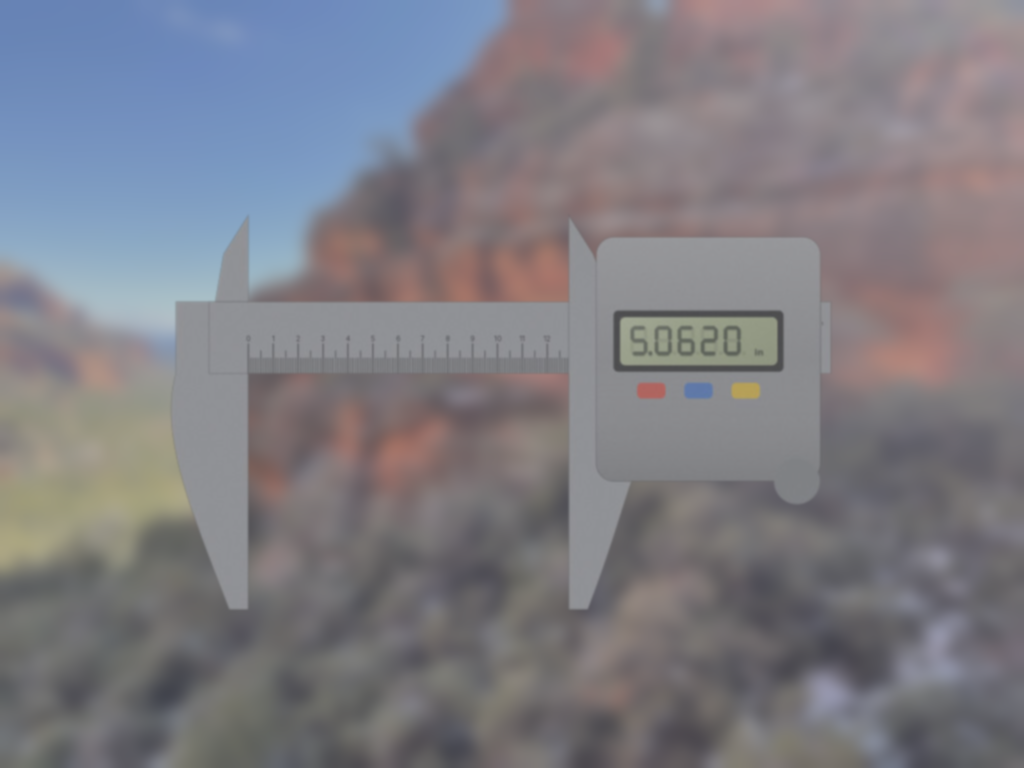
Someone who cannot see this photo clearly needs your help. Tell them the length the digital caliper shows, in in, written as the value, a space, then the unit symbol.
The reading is 5.0620 in
